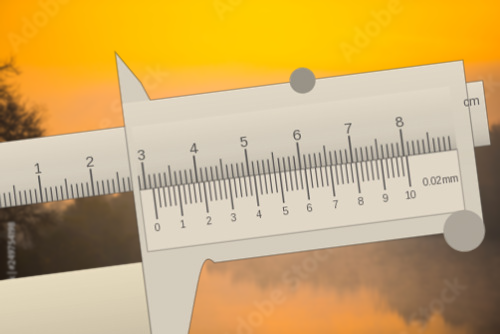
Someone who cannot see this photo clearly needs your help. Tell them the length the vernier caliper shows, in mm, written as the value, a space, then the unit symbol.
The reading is 31.5 mm
